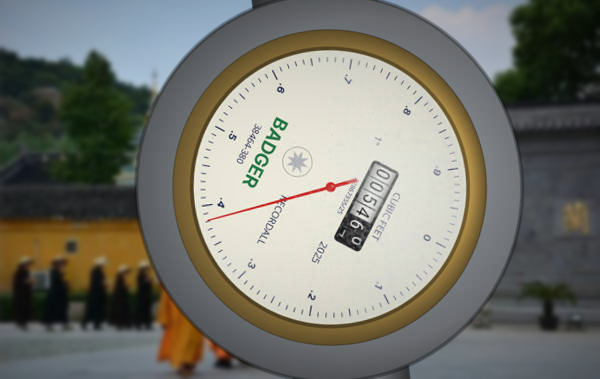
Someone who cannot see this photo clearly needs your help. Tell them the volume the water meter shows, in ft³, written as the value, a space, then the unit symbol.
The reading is 5466.38 ft³
